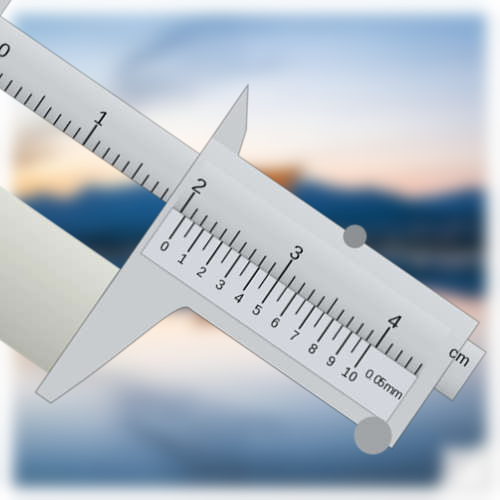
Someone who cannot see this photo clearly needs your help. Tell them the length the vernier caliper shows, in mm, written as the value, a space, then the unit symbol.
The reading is 20.5 mm
